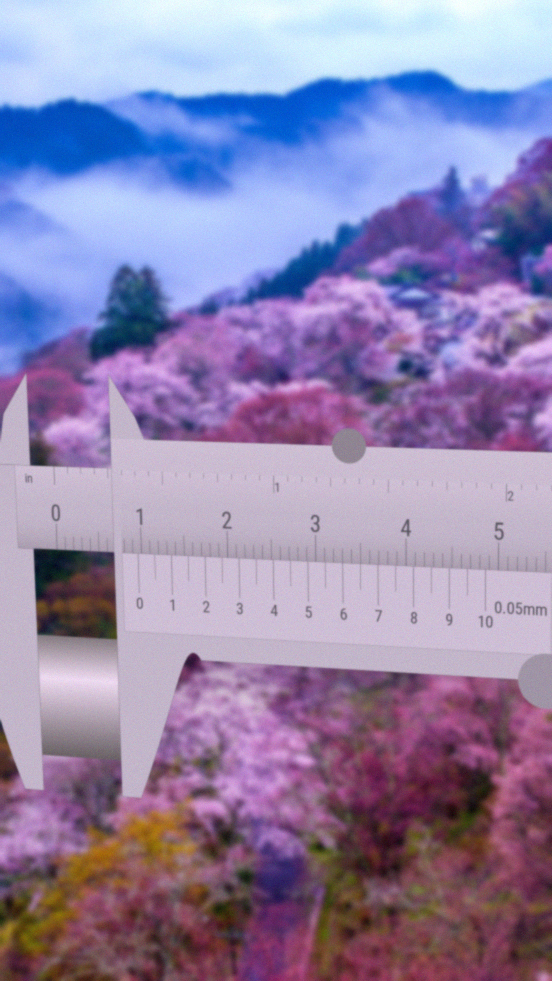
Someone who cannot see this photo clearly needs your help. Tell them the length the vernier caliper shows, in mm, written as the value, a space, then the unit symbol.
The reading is 9.6 mm
